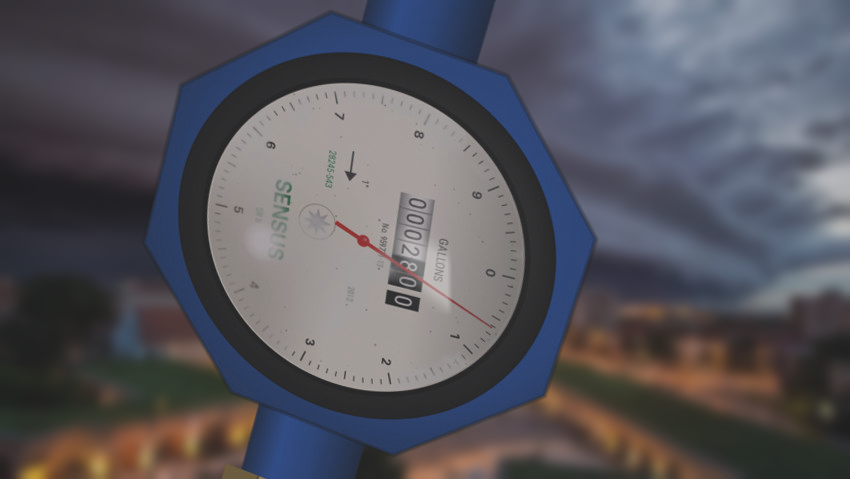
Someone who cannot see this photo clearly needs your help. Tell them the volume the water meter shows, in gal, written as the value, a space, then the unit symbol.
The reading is 2800.6 gal
